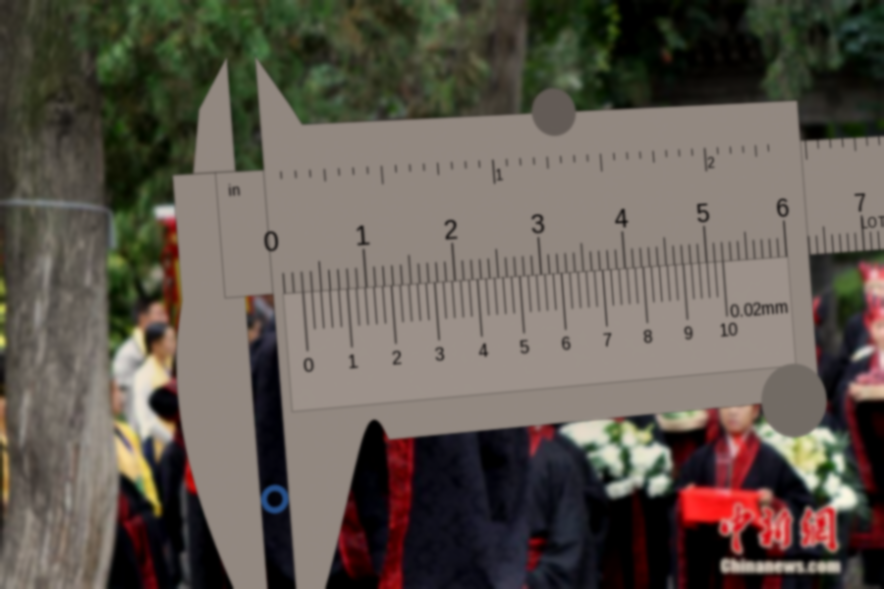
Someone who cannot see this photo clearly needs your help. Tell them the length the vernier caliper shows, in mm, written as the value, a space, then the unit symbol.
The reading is 3.0 mm
